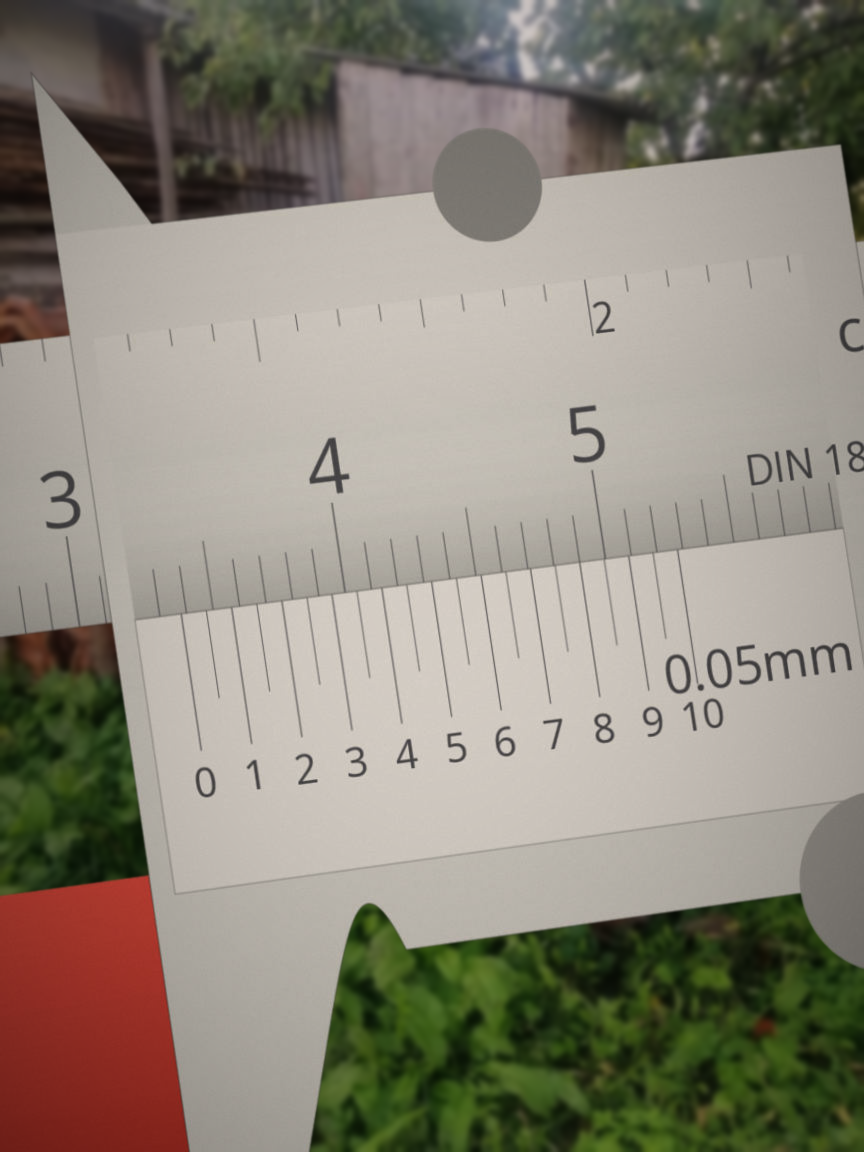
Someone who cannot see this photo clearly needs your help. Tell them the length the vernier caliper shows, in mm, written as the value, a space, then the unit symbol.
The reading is 33.8 mm
